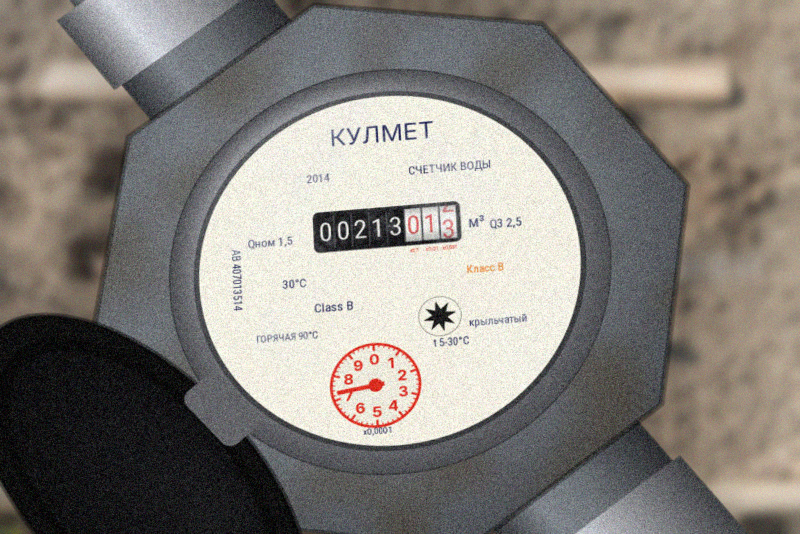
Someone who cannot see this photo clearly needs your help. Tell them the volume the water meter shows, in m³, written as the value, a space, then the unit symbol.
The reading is 213.0127 m³
